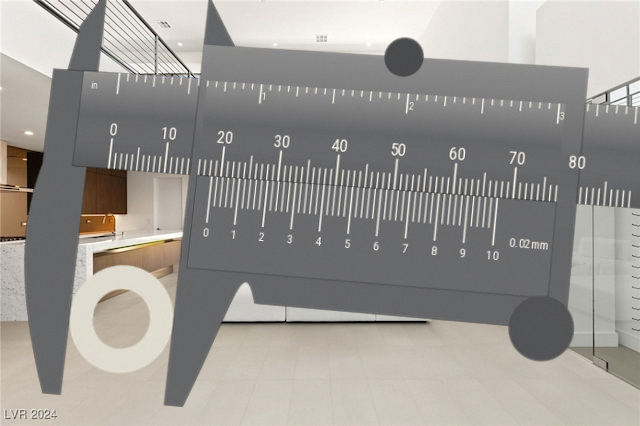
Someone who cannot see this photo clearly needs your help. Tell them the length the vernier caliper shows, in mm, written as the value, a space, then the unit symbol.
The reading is 18.4 mm
